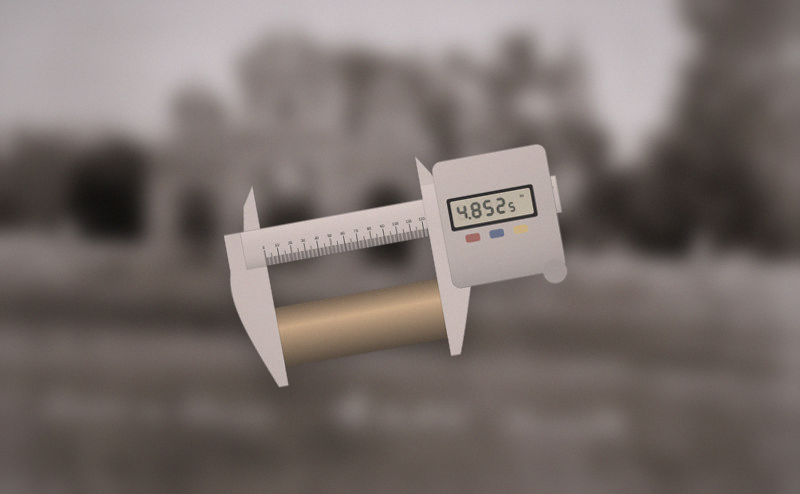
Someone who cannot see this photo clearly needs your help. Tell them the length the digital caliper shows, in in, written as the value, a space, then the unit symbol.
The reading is 4.8525 in
